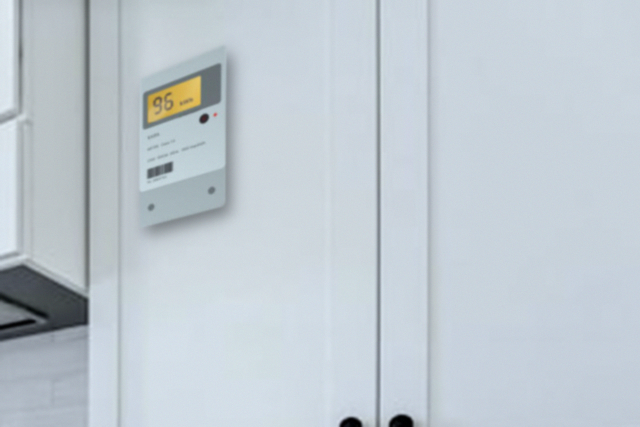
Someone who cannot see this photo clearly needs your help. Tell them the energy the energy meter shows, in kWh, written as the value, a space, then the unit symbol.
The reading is 96 kWh
